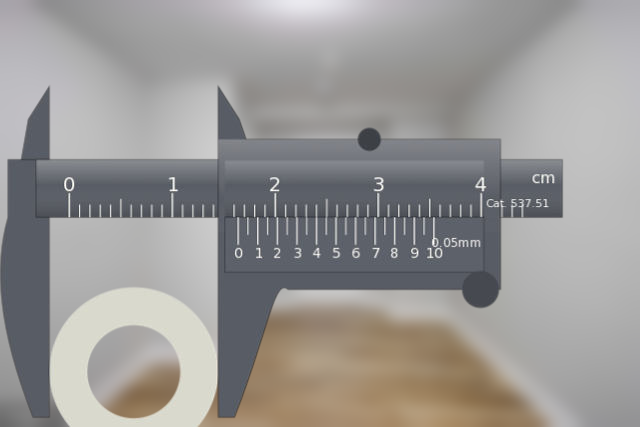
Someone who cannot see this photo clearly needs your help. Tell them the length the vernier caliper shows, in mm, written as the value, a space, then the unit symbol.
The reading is 16.4 mm
